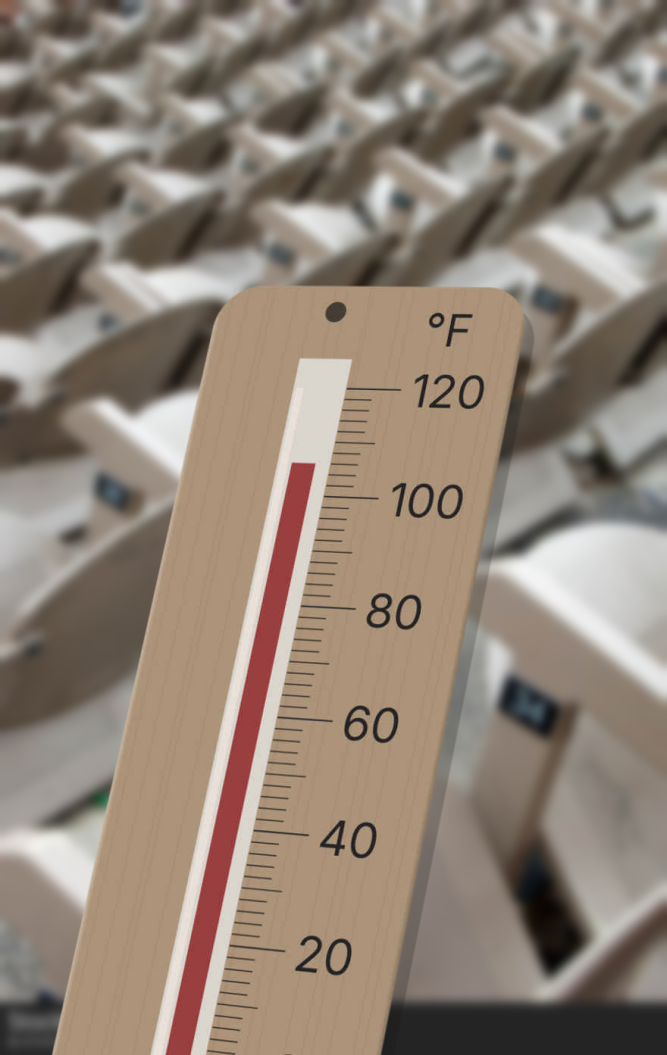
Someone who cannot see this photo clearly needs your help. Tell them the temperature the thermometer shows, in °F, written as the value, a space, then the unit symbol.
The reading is 106 °F
